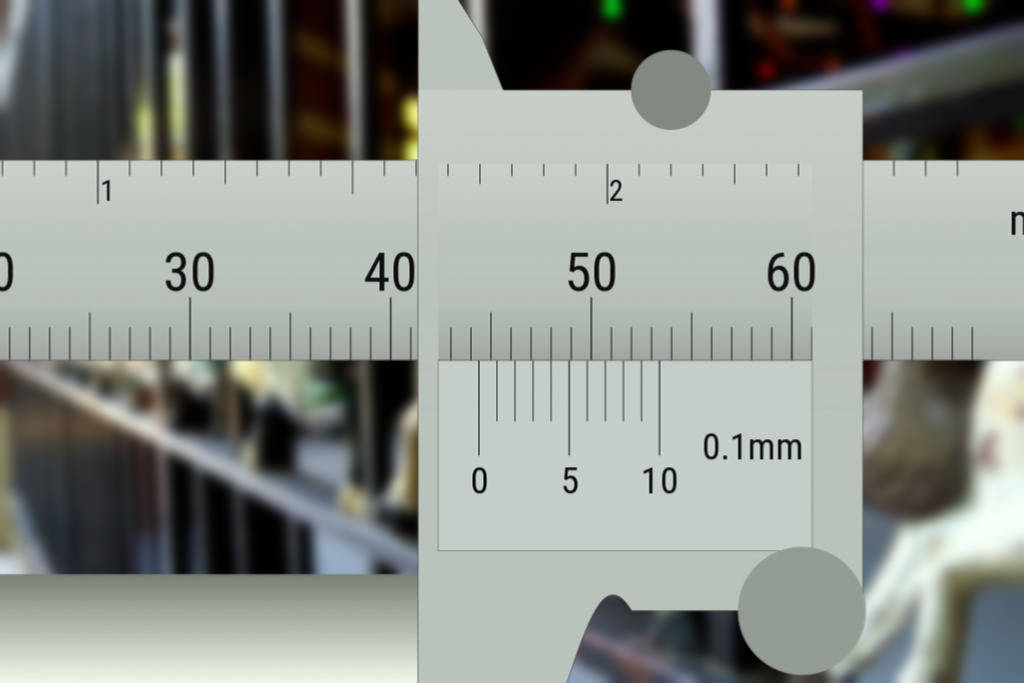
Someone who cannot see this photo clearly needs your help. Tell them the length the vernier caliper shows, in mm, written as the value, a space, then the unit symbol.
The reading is 44.4 mm
